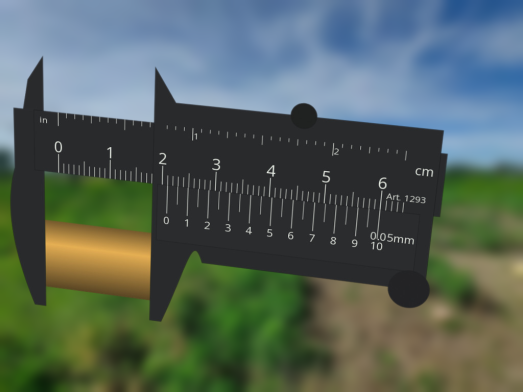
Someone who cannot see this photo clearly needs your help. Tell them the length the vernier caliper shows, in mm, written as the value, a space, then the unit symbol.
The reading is 21.0 mm
